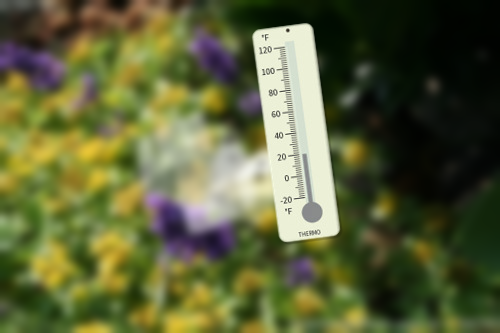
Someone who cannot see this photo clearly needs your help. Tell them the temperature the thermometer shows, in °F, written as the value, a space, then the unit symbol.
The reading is 20 °F
